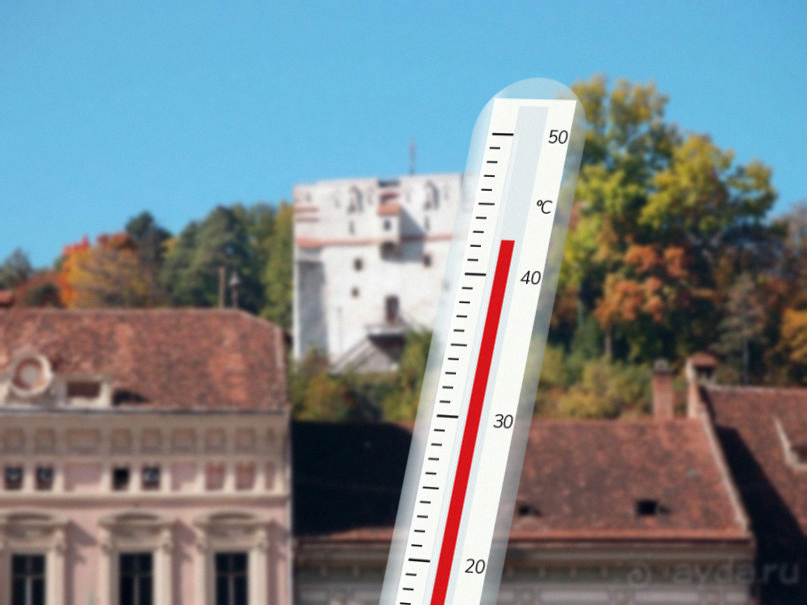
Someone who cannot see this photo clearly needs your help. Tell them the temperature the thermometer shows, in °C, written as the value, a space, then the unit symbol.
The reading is 42.5 °C
